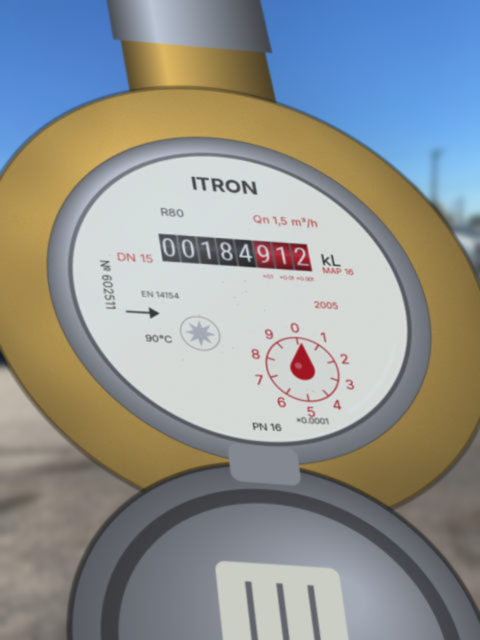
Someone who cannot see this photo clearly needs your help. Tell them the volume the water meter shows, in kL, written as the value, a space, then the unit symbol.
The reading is 184.9120 kL
